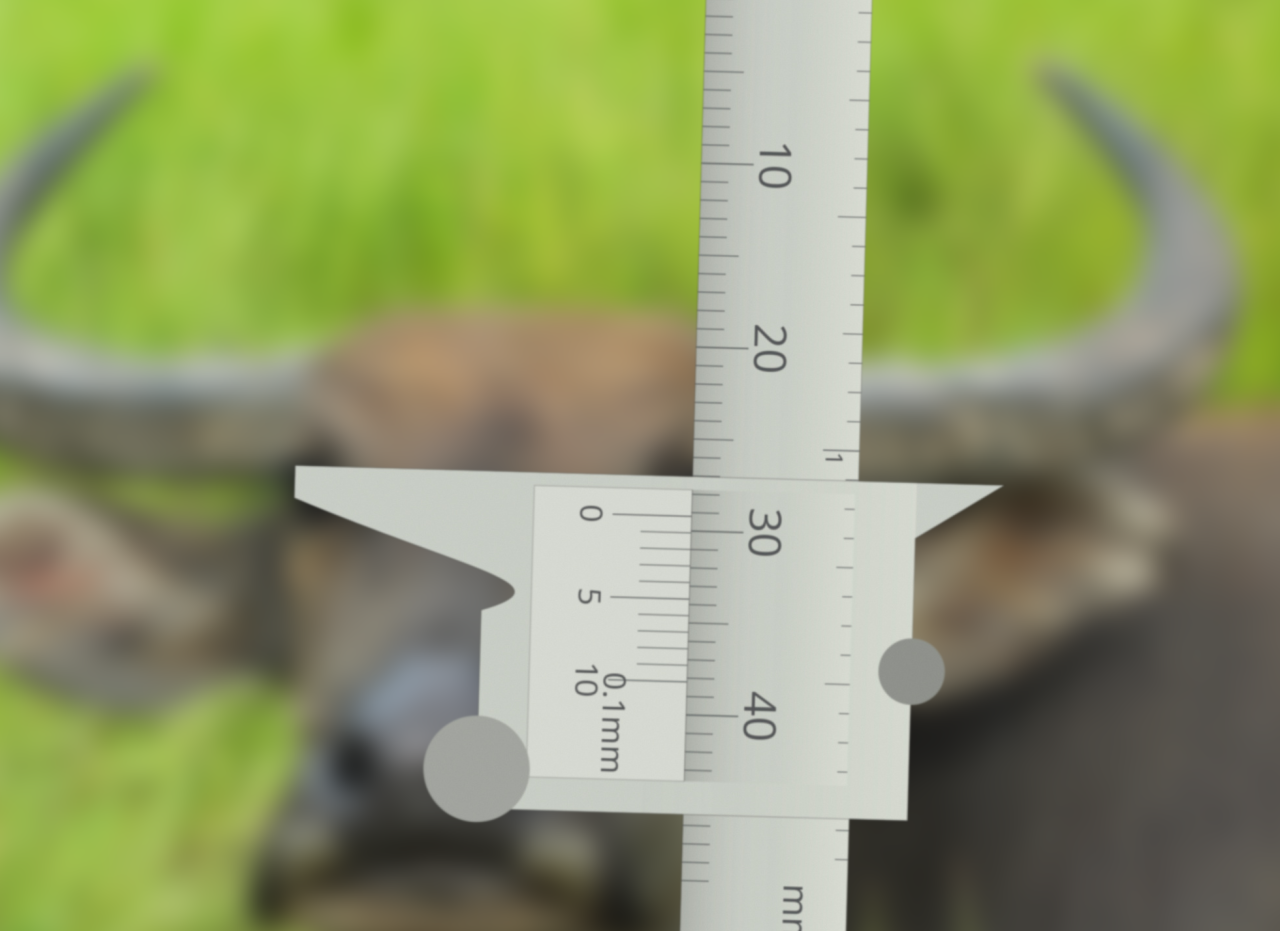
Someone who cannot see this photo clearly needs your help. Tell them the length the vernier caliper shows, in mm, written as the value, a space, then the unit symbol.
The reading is 29.2 mm
